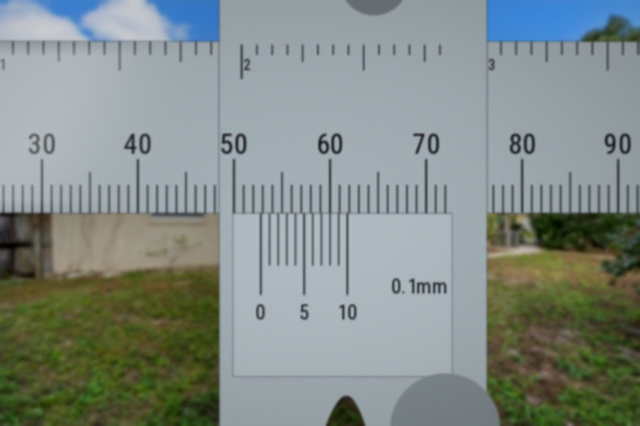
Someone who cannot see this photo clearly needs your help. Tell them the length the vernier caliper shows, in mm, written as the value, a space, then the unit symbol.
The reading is 52.8 mm
